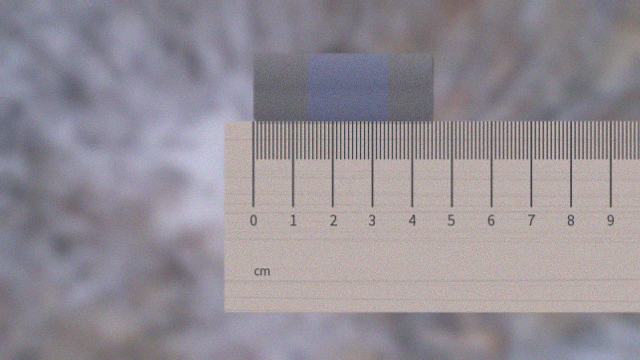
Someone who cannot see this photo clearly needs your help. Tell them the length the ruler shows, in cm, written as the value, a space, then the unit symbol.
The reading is 4.5 cm
